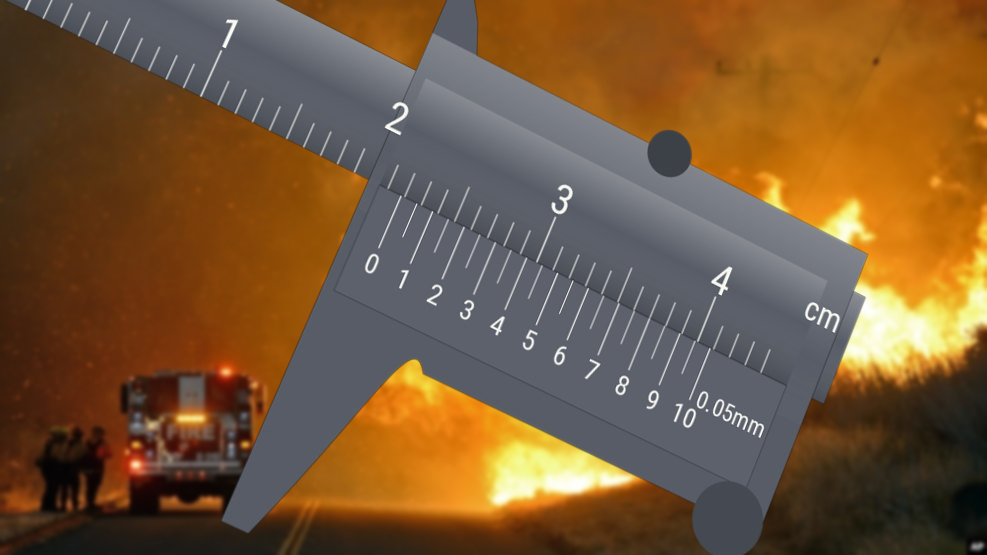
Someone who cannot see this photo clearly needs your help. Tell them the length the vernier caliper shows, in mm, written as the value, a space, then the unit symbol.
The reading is 21.8 mm
